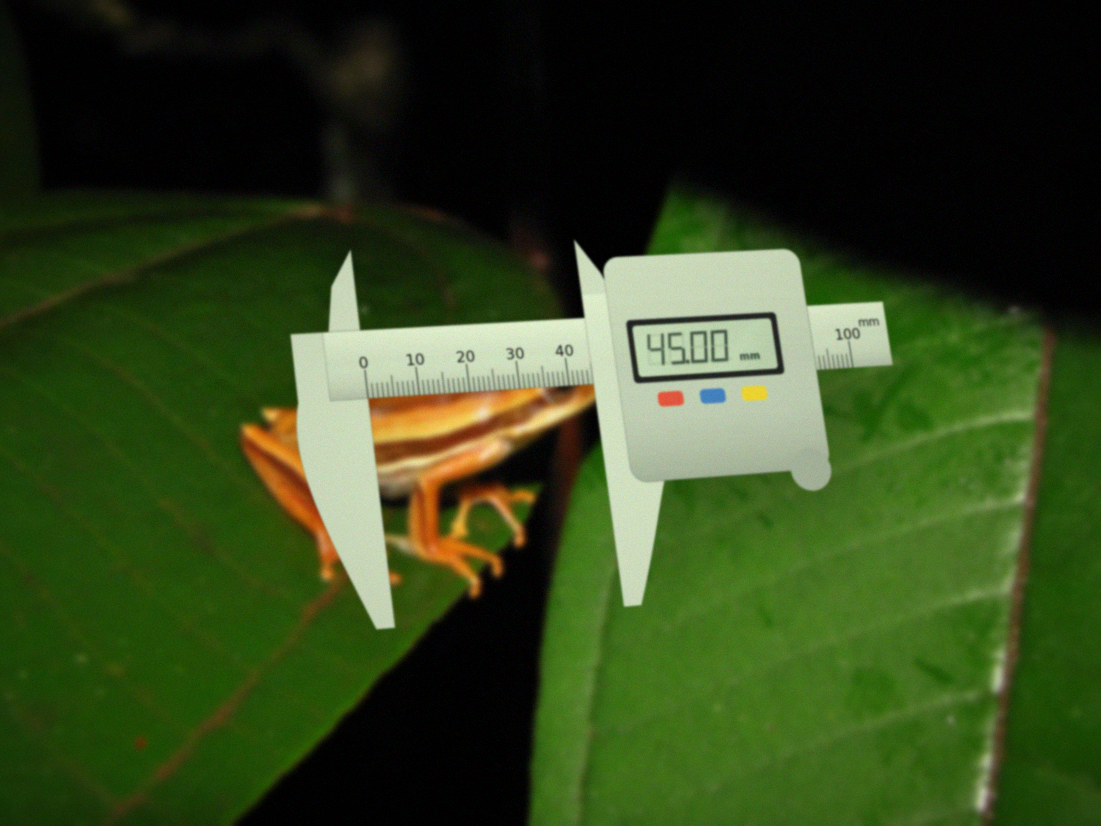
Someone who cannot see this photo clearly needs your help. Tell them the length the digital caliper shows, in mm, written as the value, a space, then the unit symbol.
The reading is 45.00 mm
